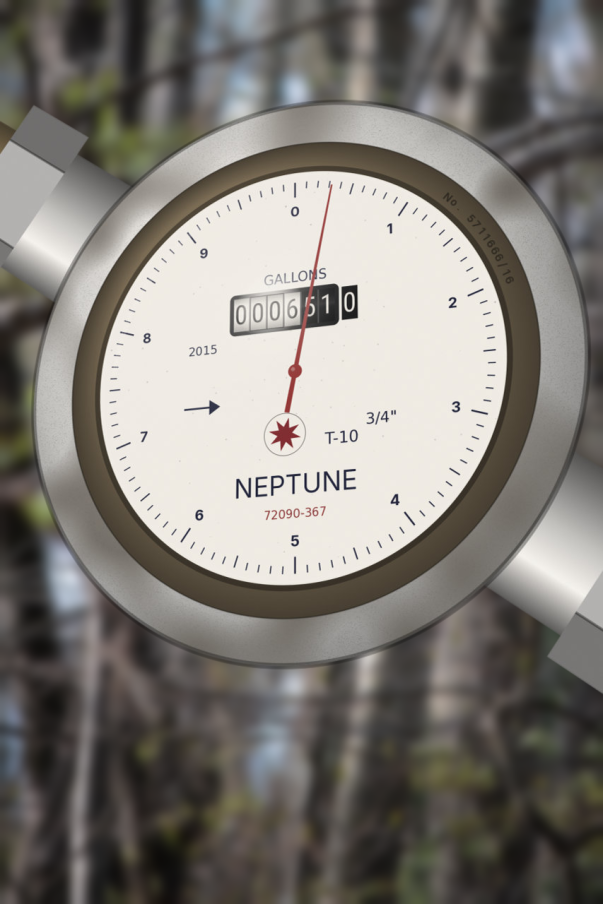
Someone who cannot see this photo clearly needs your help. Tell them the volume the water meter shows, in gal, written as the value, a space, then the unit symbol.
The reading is 6510.3 gal
